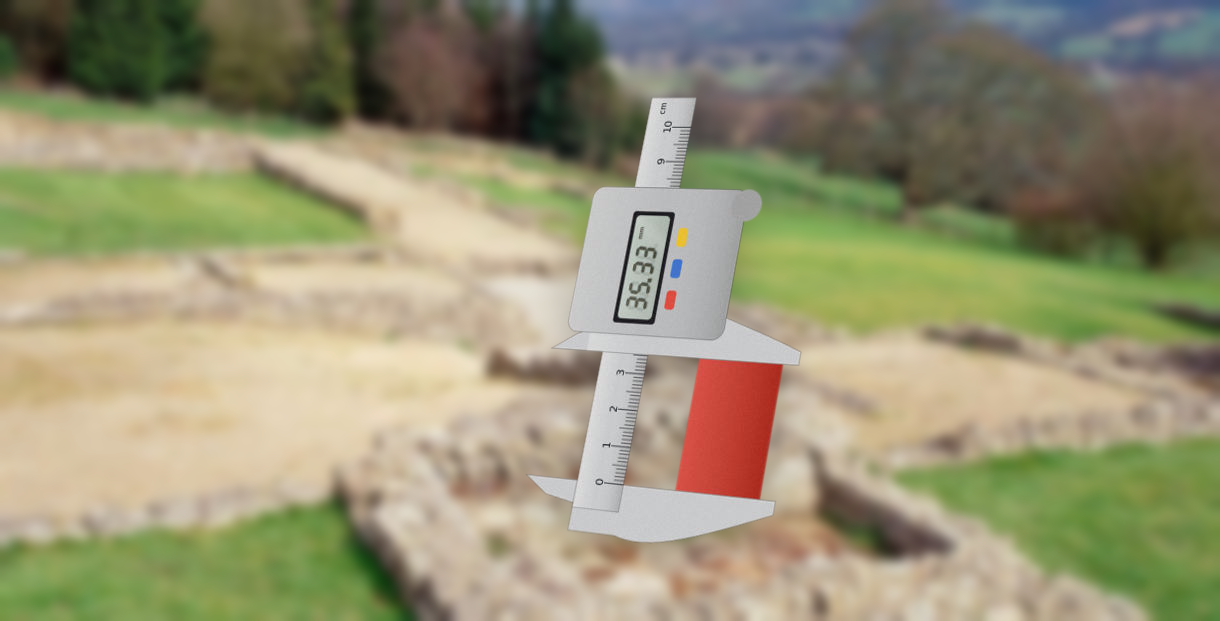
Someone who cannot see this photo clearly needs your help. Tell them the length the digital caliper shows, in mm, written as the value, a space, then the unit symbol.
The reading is 35.33 mm
